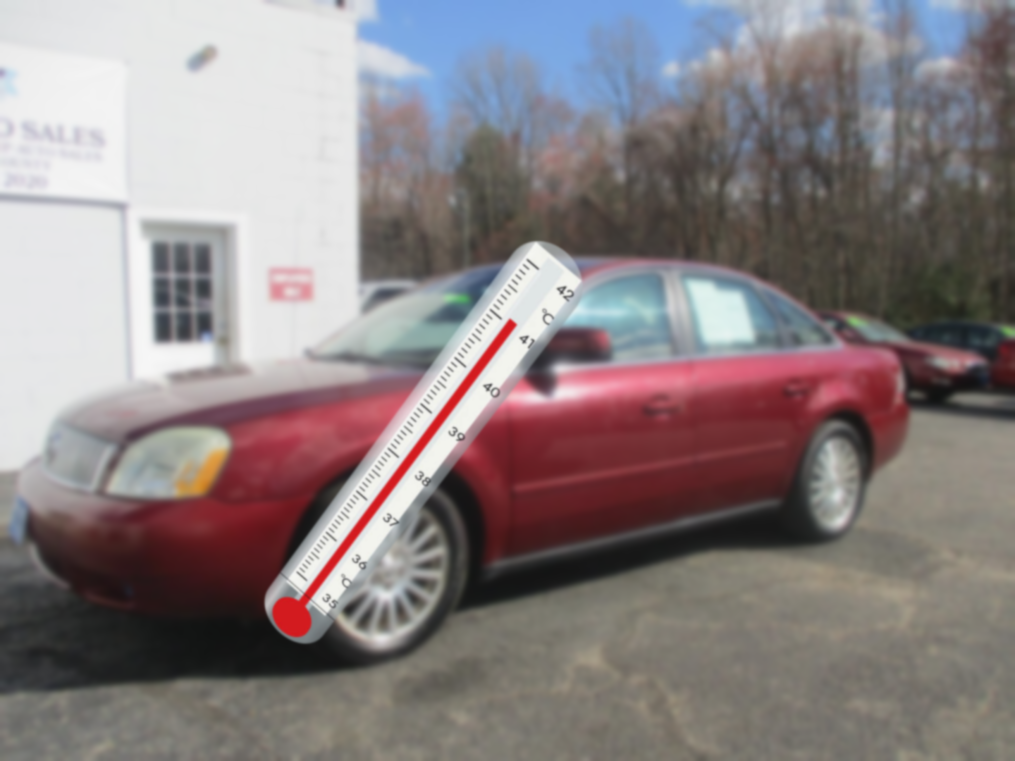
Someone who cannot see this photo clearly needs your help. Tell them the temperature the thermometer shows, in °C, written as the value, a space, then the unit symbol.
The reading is 41.1 °C
